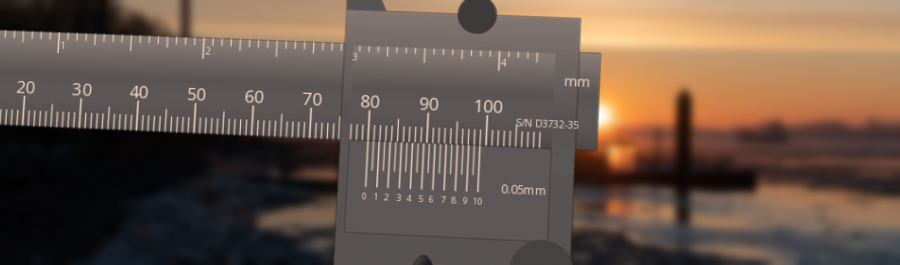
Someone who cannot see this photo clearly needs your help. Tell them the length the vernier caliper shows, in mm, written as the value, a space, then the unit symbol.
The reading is 80.0 mm
